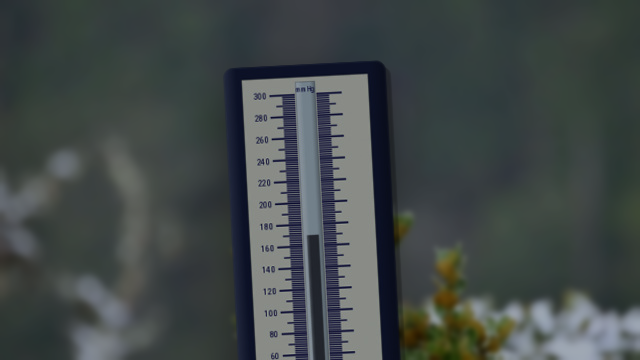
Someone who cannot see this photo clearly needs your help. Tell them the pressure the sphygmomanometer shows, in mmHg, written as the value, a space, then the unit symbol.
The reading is 170 mmHg
